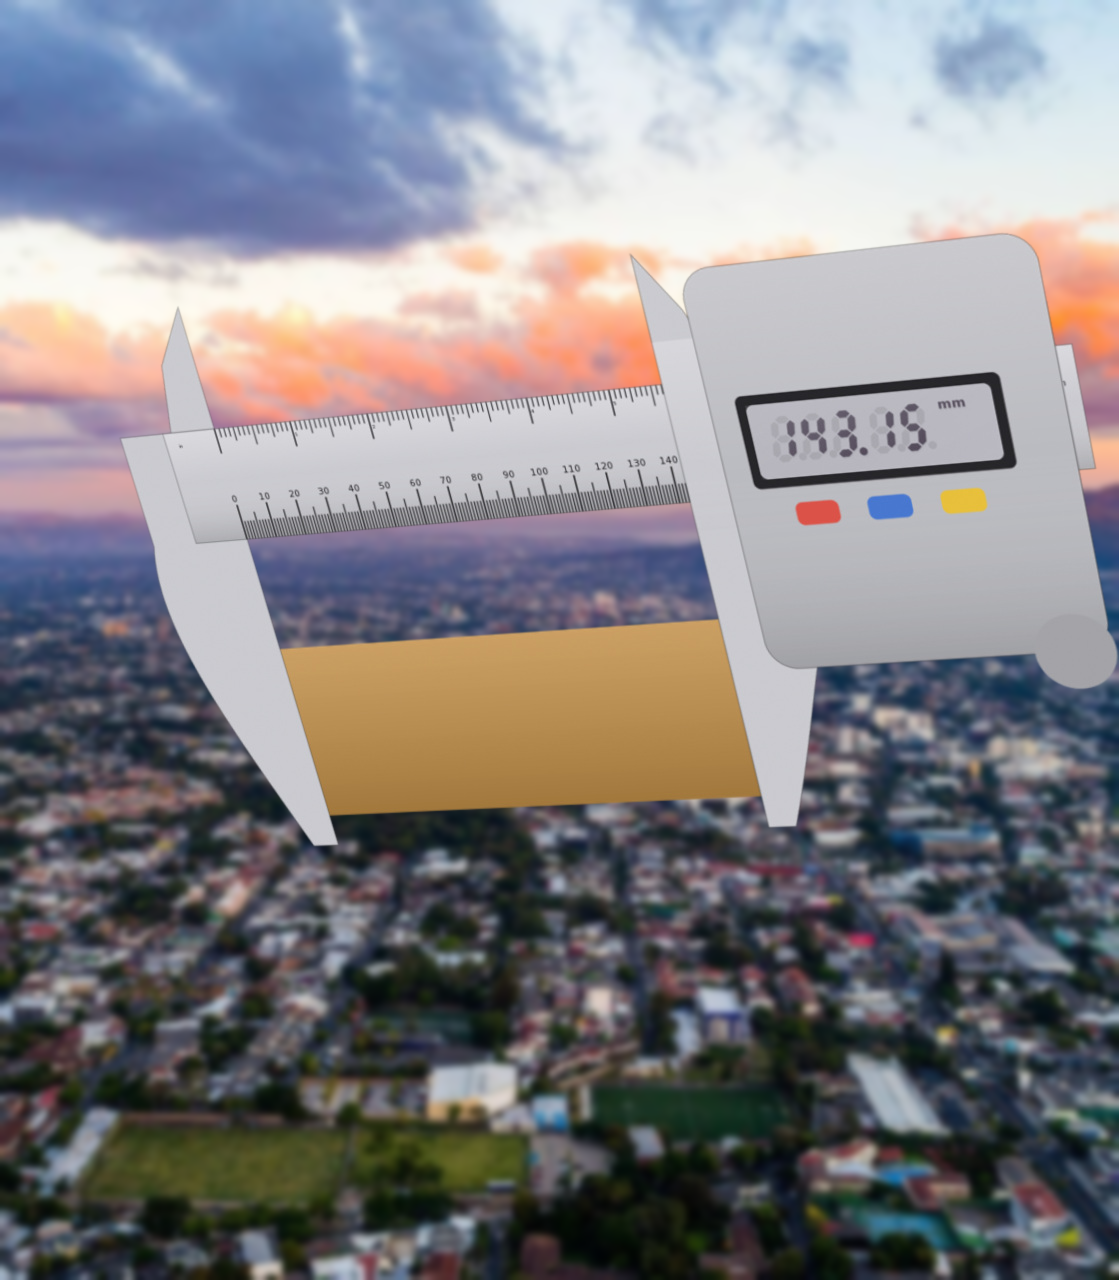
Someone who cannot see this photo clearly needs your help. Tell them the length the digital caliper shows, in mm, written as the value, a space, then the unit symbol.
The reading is 143.15 mm
